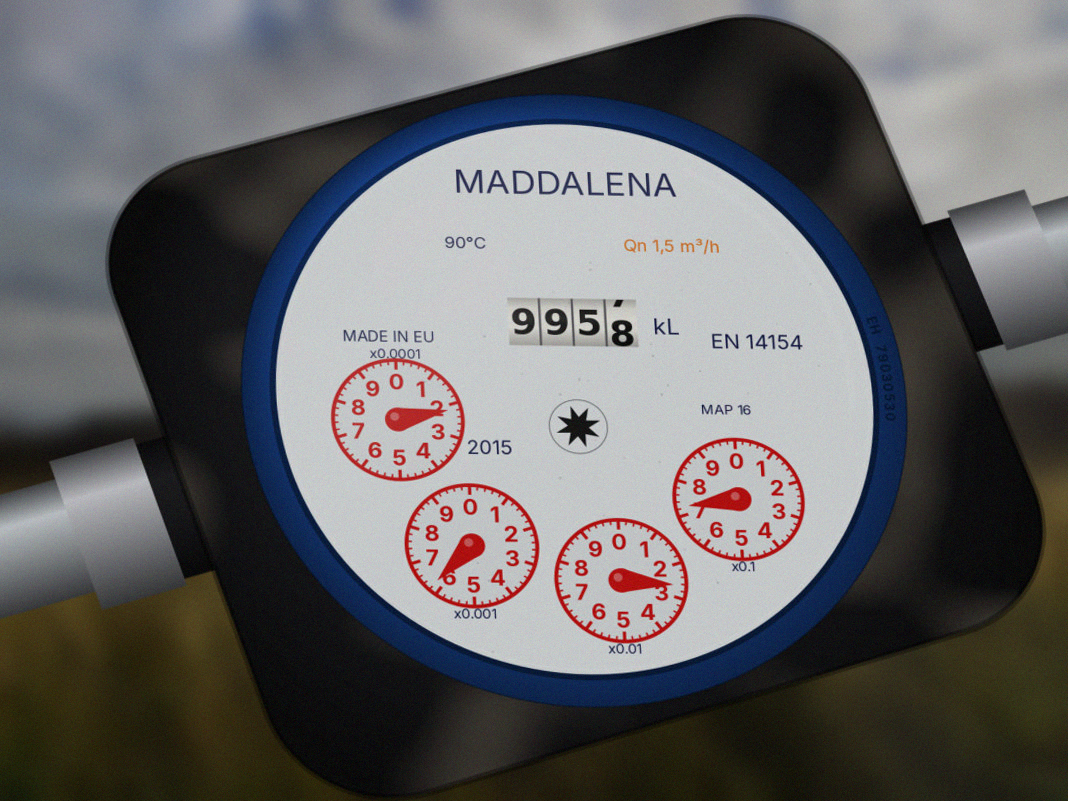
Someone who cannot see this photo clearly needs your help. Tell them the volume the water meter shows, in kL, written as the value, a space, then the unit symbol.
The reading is 9957.7262 kL
